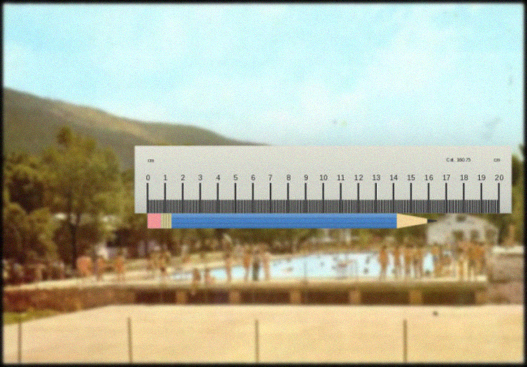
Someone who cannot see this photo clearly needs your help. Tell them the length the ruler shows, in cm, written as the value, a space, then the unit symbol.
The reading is 16.5 cm
